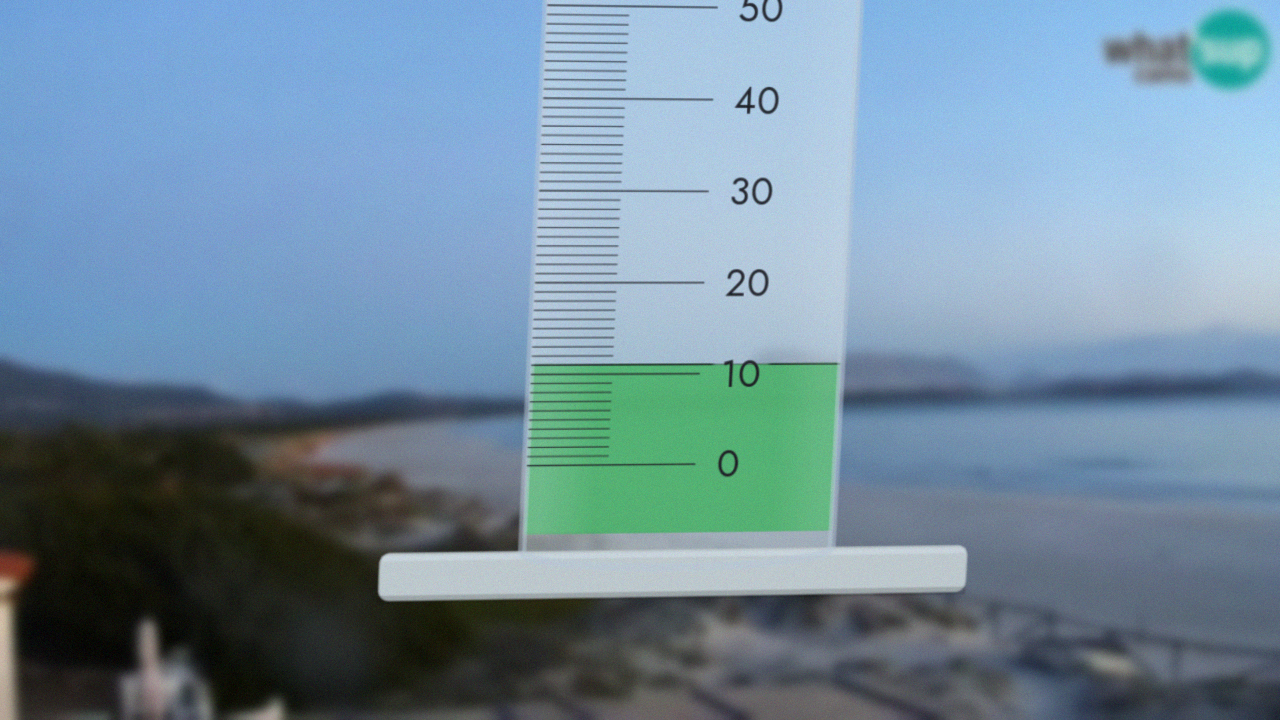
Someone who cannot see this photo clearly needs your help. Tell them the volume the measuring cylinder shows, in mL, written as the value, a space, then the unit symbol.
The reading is 11 mL
